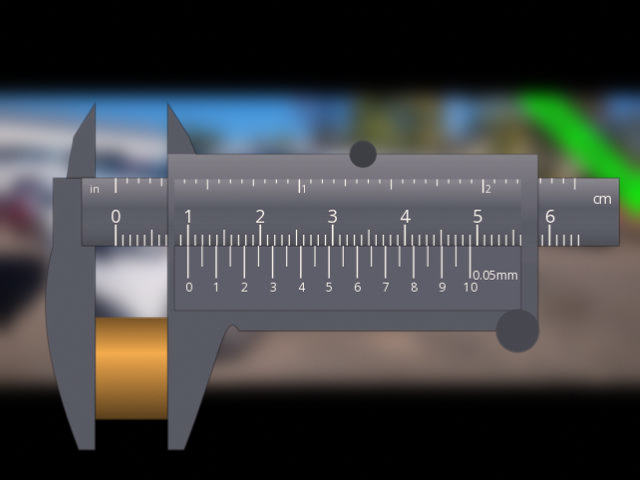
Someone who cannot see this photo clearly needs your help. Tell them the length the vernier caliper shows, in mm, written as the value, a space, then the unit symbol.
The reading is 10.0 mm
